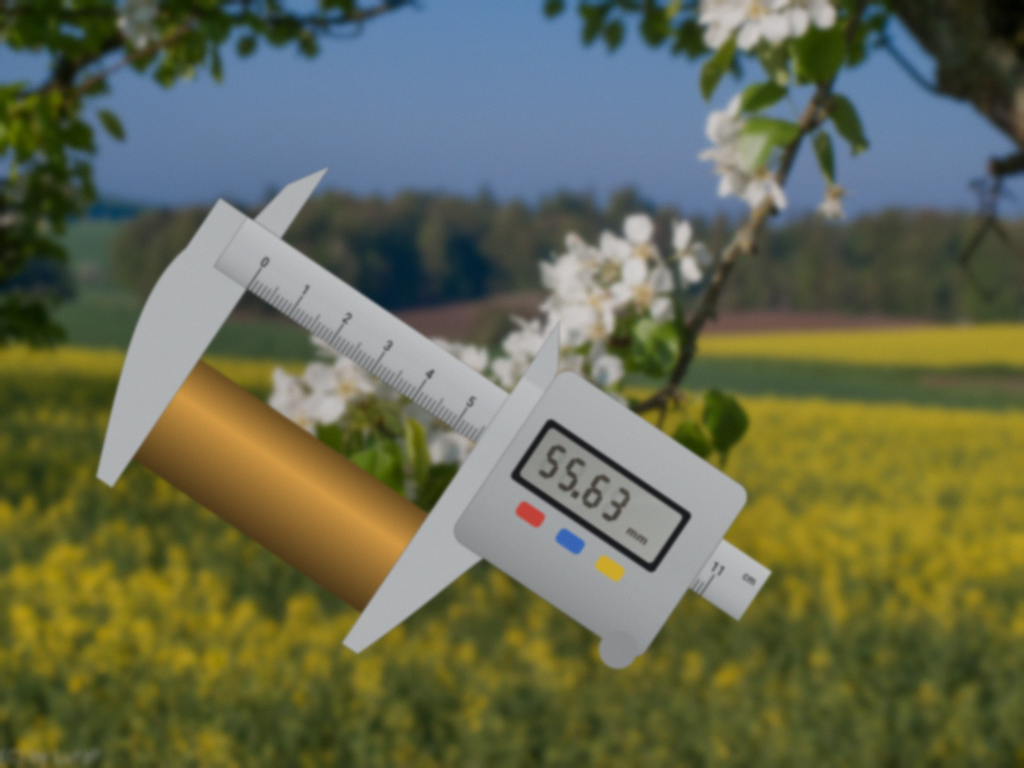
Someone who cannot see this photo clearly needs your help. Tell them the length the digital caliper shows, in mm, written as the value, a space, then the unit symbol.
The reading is 55.63 mm
